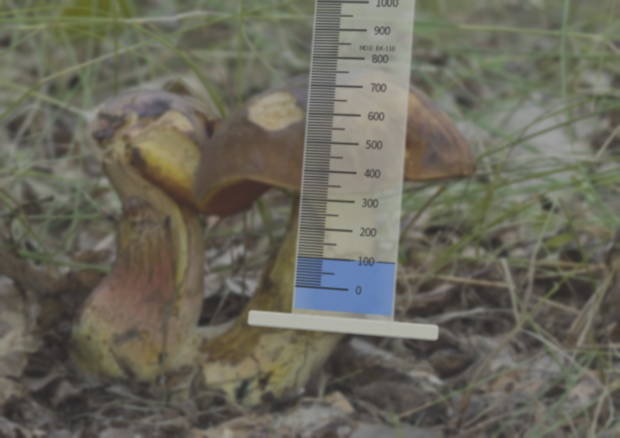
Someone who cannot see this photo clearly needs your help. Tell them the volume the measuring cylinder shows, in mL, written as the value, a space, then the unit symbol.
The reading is 100 mL
